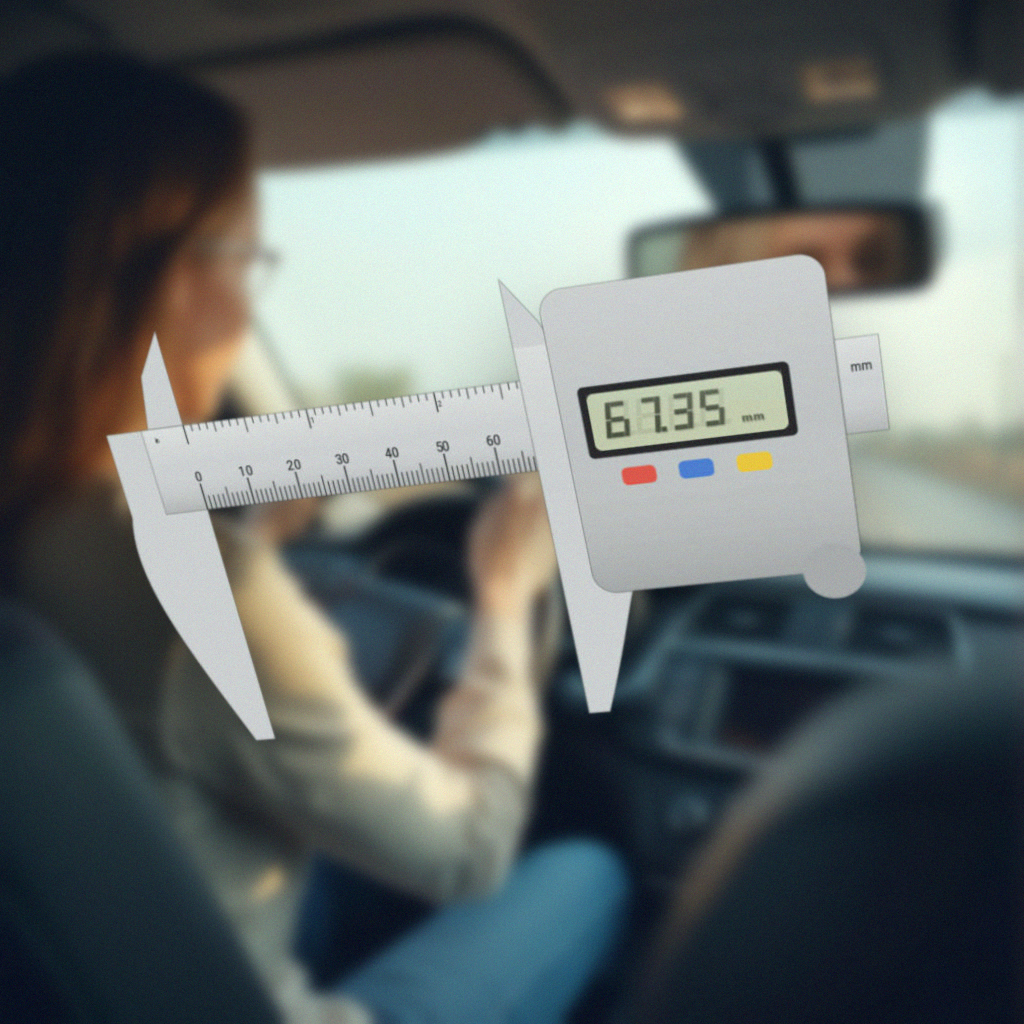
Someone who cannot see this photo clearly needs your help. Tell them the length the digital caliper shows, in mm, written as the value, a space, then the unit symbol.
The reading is 67.35 mm
